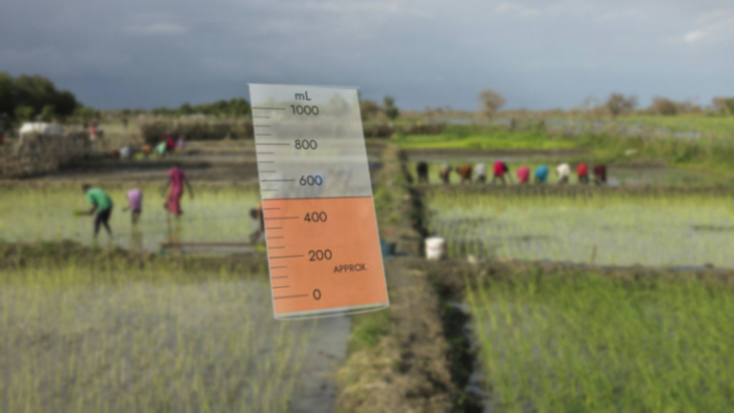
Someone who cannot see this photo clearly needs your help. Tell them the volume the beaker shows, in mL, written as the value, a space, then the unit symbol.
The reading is 500 mL
